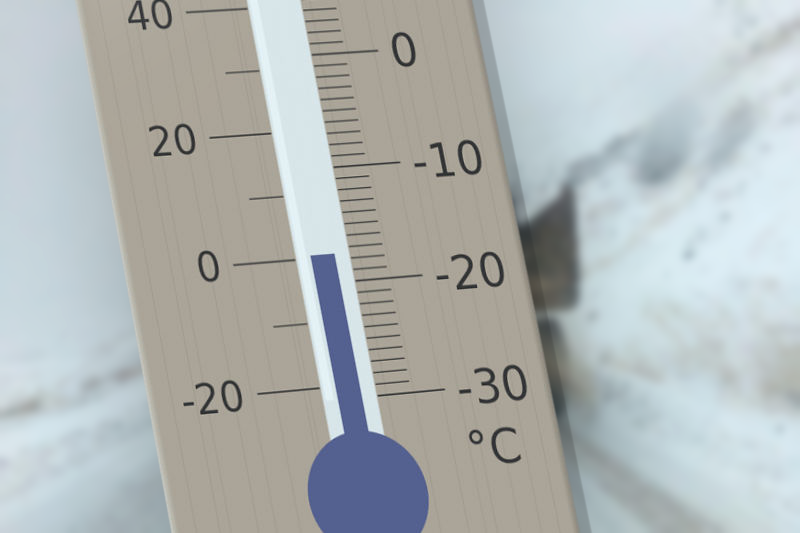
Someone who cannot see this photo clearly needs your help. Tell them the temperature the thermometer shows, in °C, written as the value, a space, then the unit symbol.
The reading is -17.5 °C
